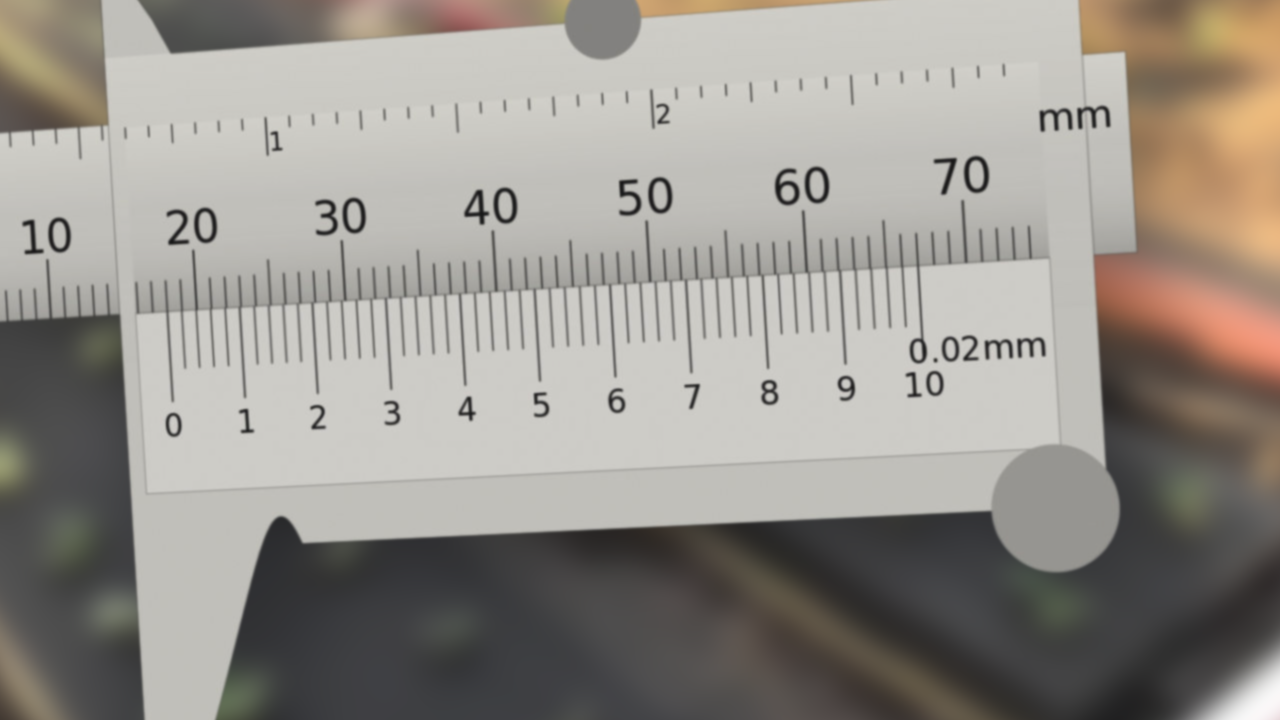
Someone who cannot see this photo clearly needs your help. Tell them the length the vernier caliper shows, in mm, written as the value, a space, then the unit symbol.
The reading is 18.0 mm
